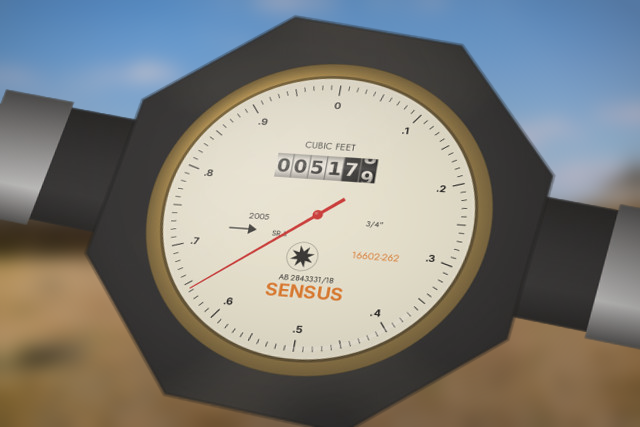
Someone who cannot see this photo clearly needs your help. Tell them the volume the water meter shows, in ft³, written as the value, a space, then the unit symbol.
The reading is 5178.64 ft³
